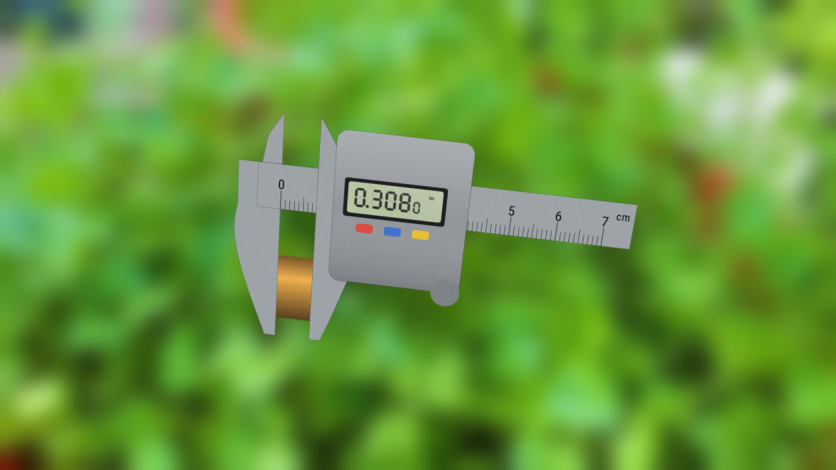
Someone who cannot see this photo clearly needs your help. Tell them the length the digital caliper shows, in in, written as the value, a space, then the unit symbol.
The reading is 0.3080 in
